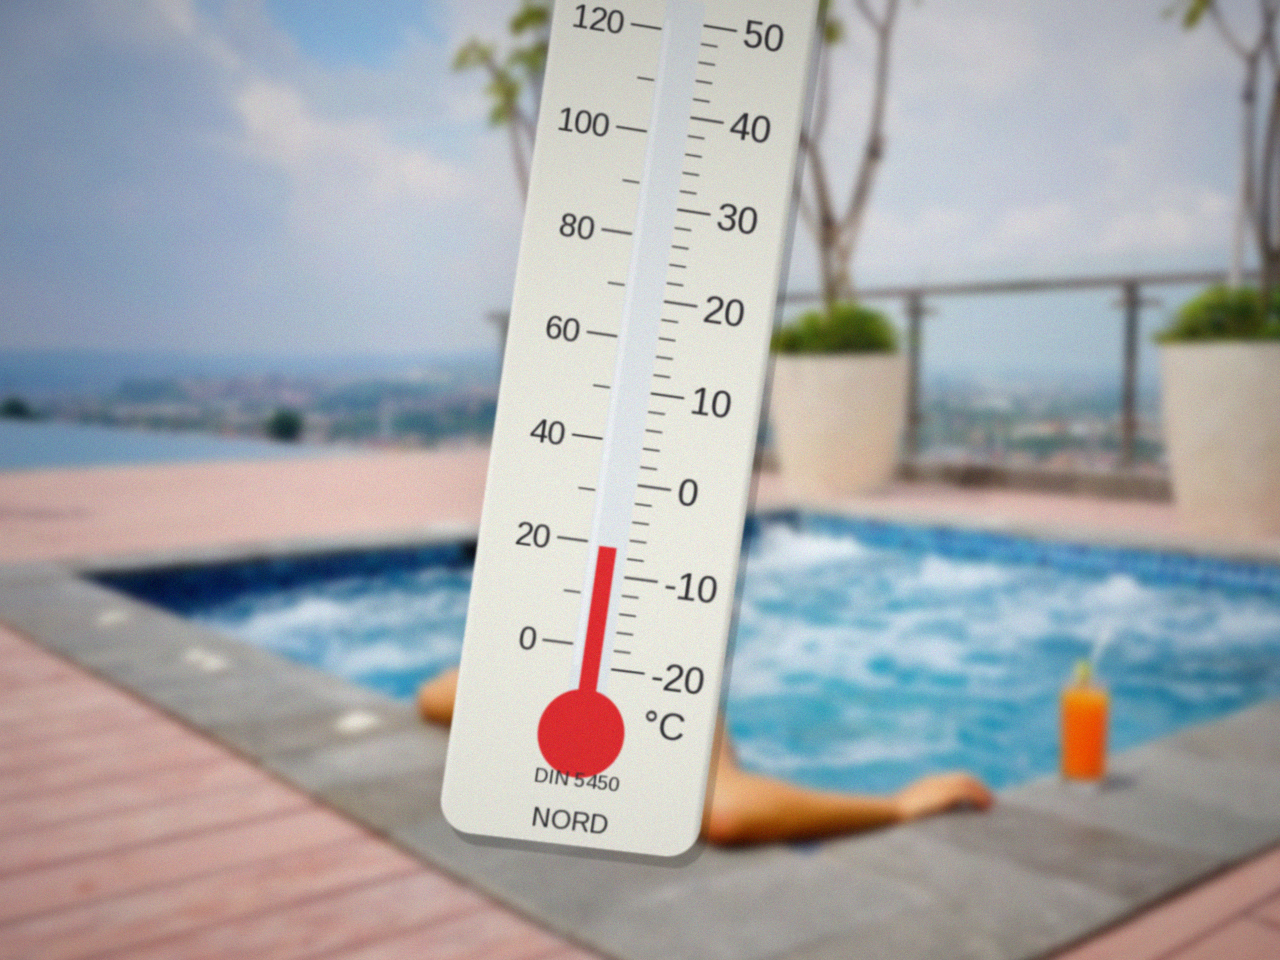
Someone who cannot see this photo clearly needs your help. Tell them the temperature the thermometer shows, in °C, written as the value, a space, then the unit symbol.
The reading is -7 °C
